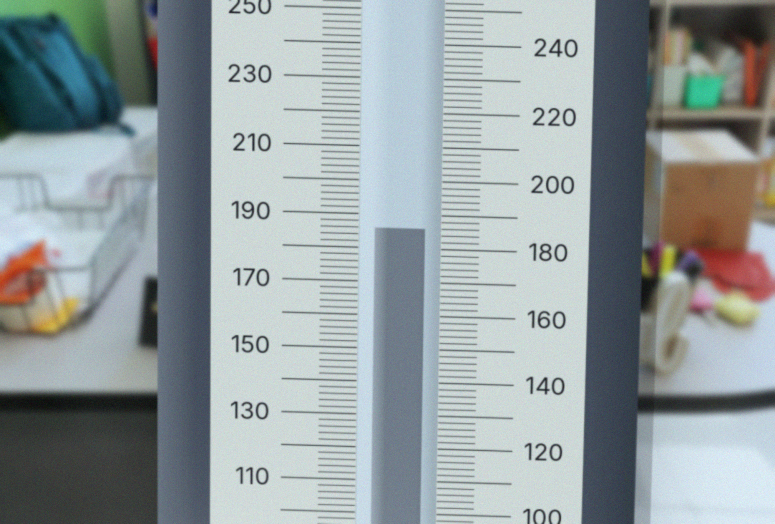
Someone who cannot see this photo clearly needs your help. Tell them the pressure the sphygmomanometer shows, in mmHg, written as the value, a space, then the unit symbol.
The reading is 186 mmHg
